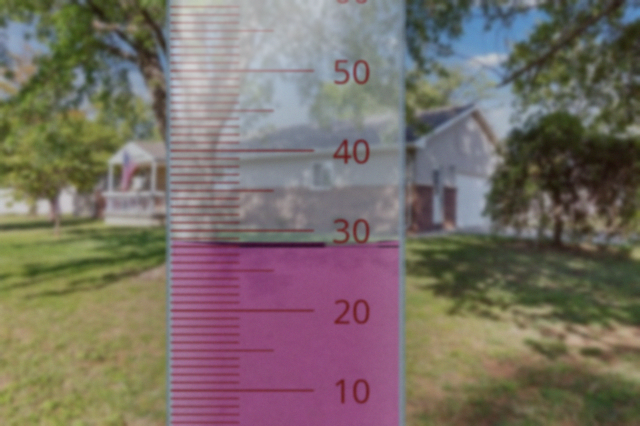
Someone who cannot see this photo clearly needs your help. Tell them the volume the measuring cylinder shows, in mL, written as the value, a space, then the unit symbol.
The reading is 28 mL
